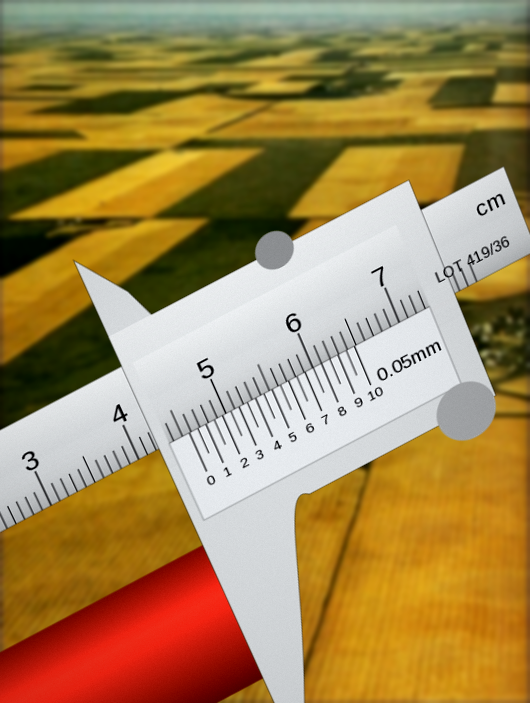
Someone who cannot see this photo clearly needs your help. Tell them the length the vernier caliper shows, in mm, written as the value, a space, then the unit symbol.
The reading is 45.8 mm
